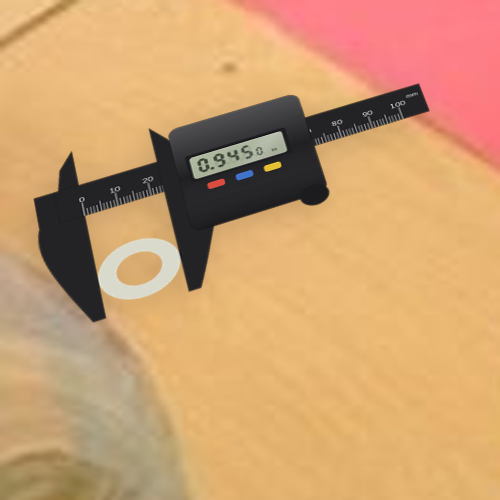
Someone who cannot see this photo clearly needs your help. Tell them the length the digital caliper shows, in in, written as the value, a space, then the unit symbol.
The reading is 0.9450 in
